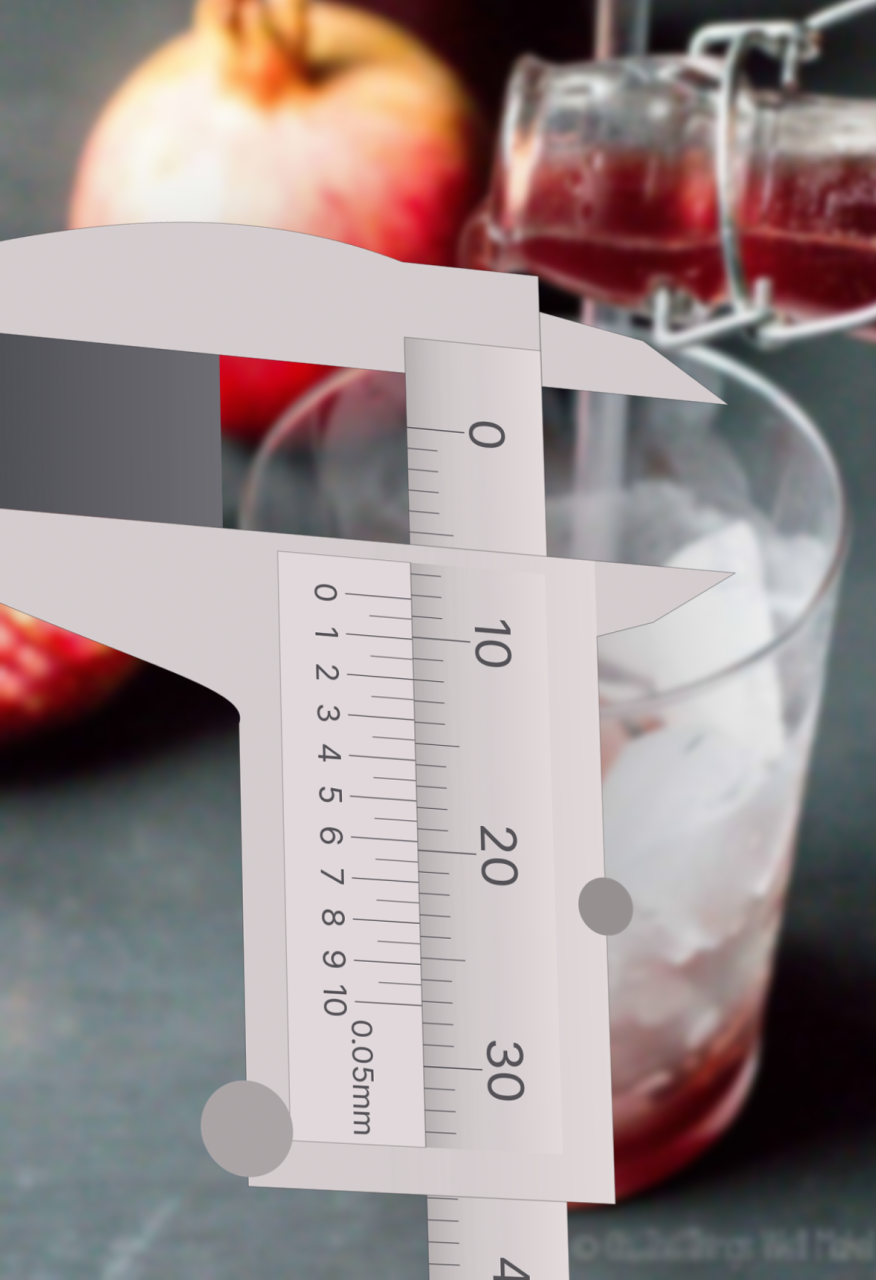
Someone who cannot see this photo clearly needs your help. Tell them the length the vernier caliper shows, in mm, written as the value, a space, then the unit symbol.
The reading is 8.2 mm
